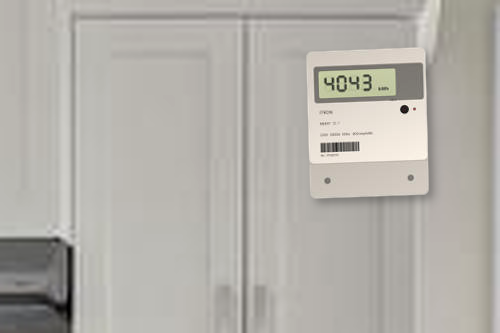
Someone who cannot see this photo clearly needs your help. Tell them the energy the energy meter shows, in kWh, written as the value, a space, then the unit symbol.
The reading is 4043 kWh
